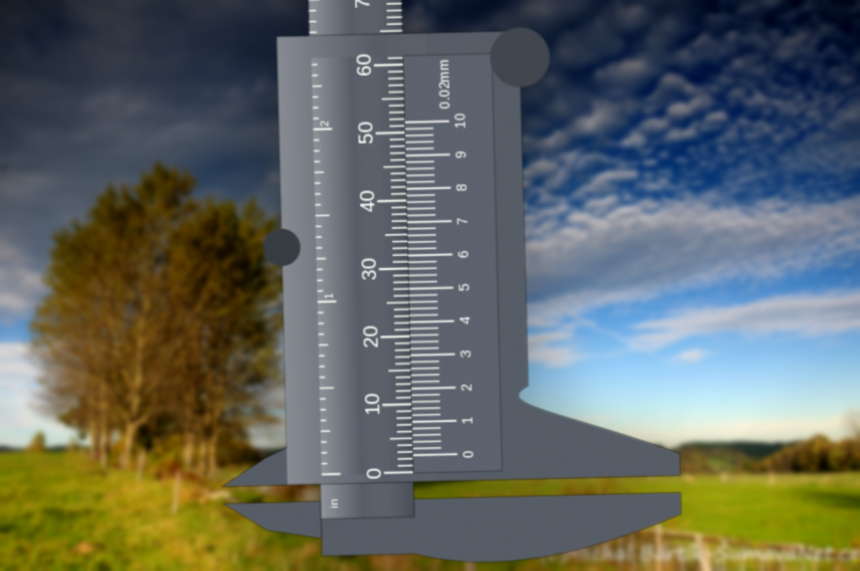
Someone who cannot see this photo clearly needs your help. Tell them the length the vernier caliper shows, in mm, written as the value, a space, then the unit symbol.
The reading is 2.5 mm
